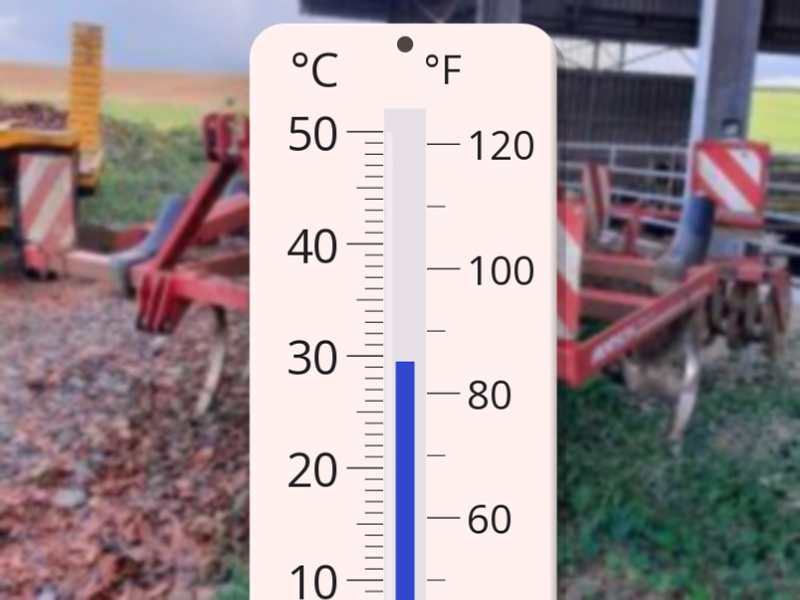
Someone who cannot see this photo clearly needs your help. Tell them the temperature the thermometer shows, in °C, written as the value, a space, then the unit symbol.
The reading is 29.5 °C
